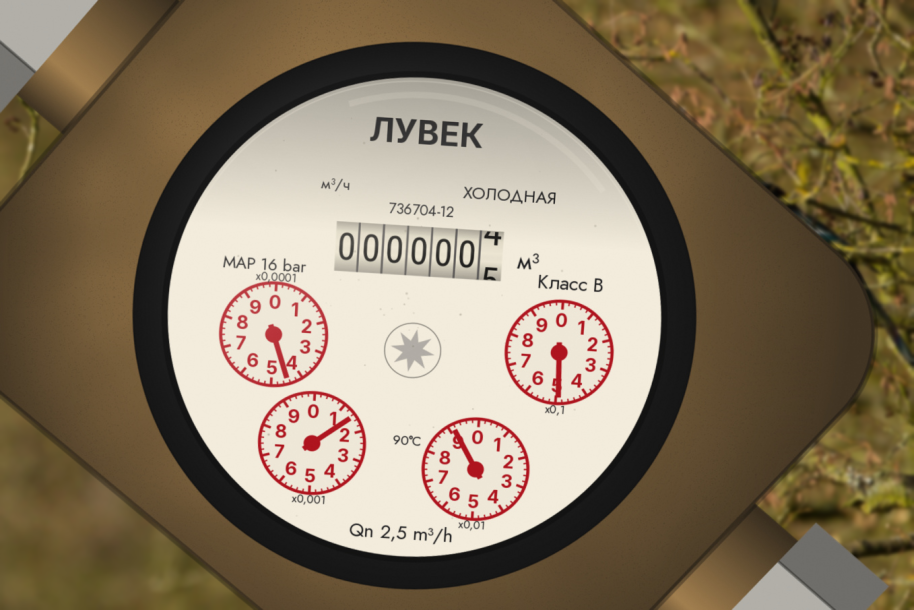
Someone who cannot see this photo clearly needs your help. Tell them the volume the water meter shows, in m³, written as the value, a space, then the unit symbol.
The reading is 4.4914 m³
